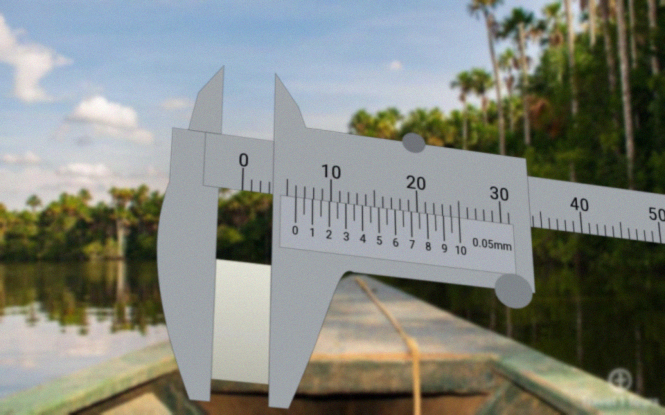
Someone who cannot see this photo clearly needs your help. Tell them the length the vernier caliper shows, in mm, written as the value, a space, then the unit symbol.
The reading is 6.0 mm
